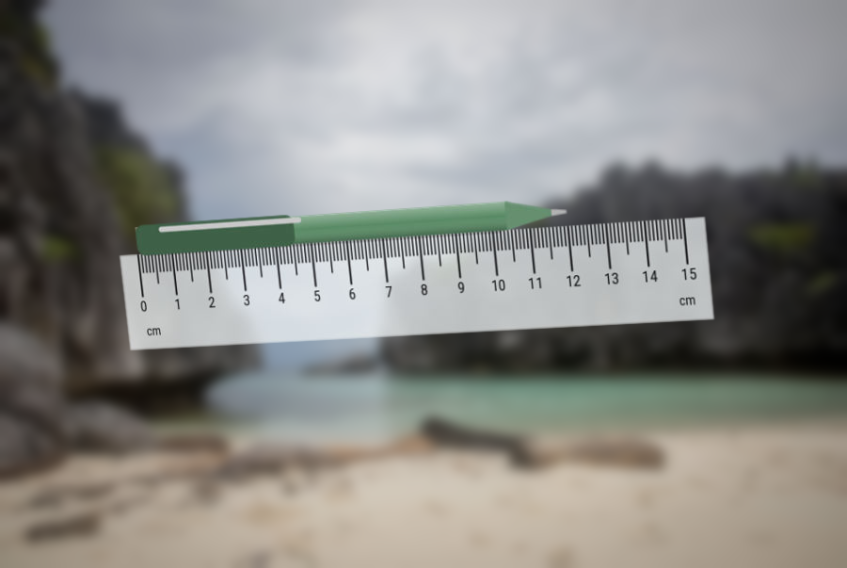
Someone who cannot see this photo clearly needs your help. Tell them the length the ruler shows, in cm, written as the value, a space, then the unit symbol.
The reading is 12 cm
